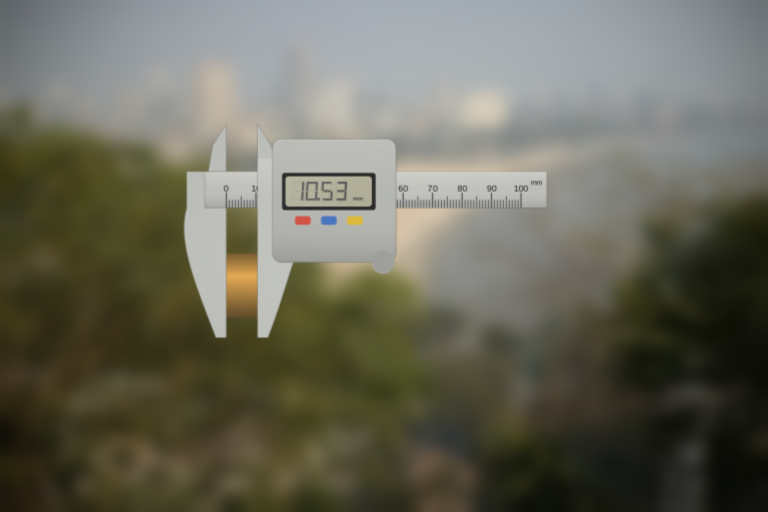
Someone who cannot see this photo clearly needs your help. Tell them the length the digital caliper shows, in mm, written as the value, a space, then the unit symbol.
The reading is 10.53 mm
